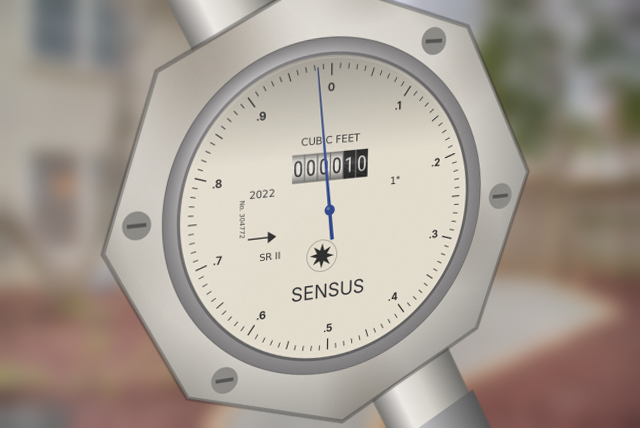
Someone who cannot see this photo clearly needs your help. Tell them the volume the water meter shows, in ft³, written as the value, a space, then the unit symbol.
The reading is 9.98 ft³
